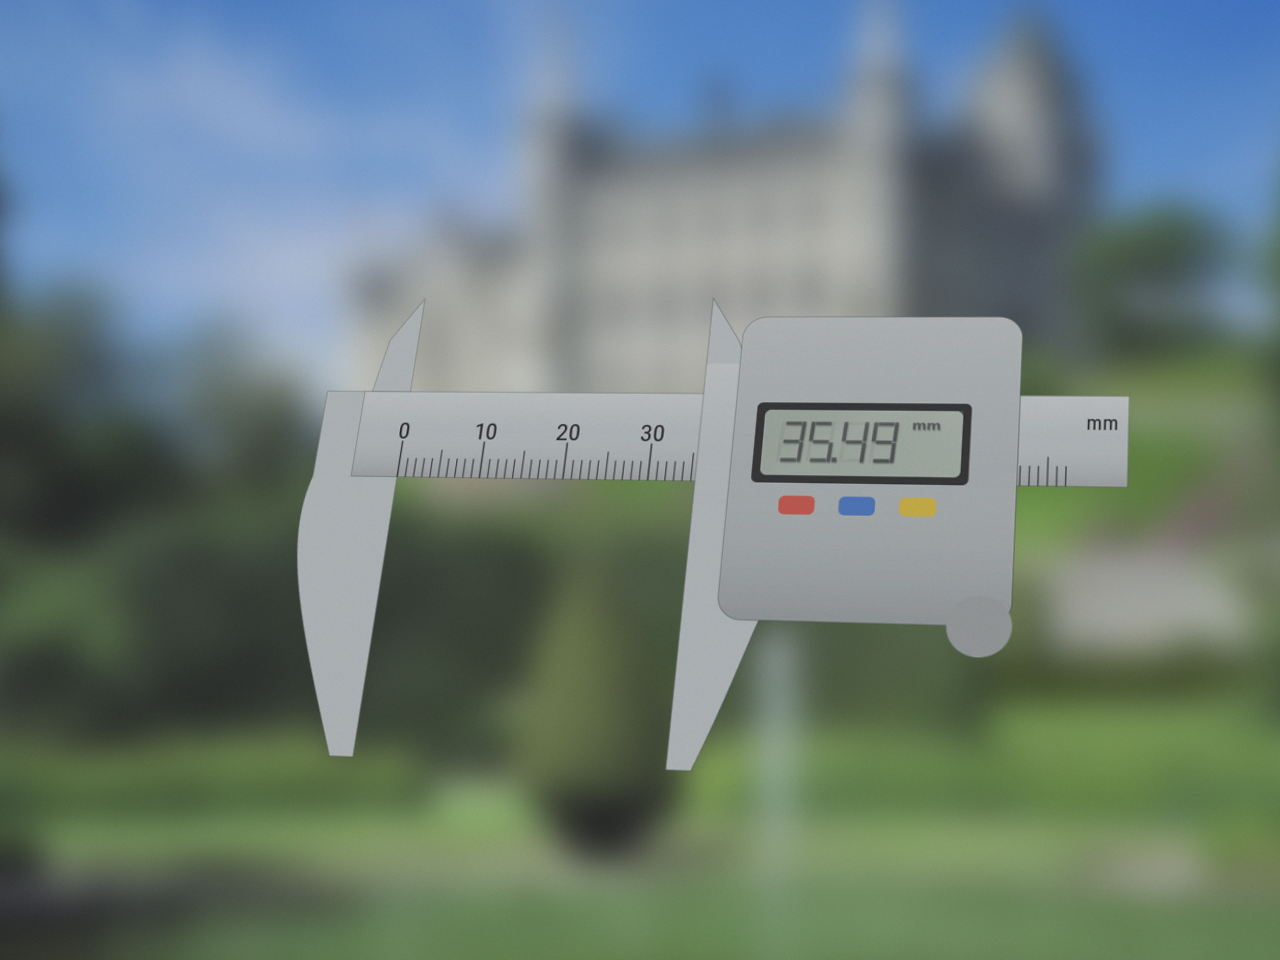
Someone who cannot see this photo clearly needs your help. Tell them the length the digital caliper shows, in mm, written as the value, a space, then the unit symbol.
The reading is 35.49 mm
